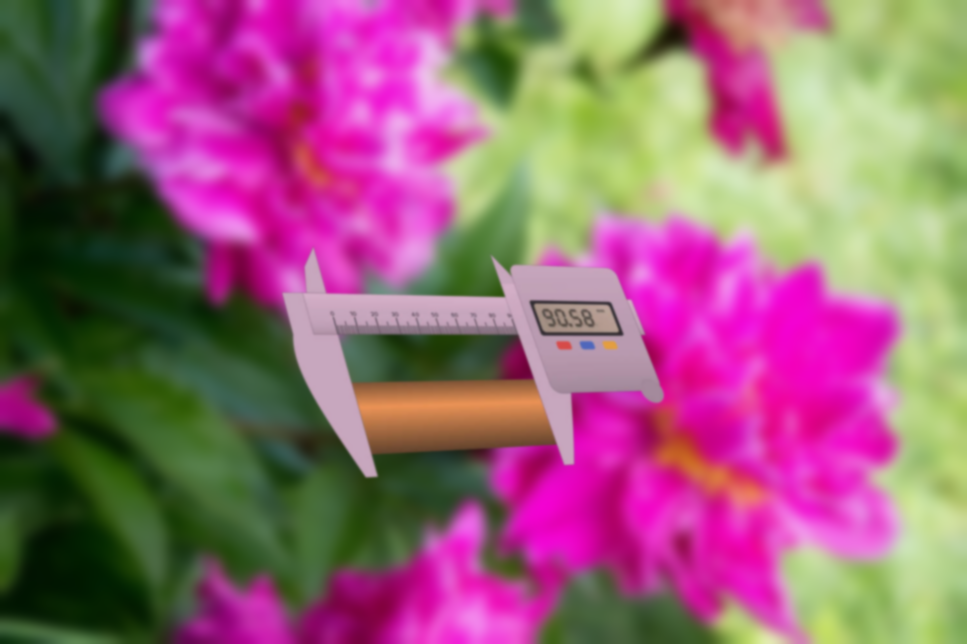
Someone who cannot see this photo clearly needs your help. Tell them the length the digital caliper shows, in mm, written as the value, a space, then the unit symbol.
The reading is 90.58 mm
